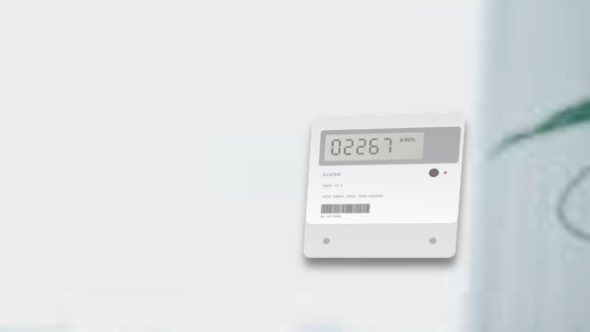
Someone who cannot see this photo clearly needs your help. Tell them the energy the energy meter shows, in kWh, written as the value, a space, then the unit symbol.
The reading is 2267 kWh
